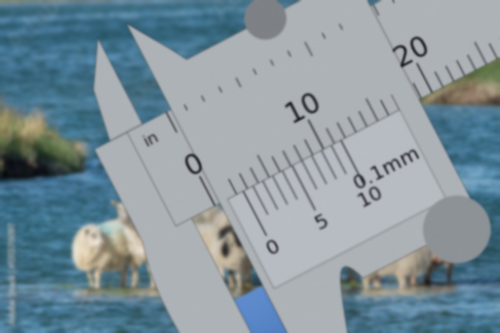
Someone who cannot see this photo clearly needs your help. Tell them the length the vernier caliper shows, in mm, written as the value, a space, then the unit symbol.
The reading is 2.6 mm
